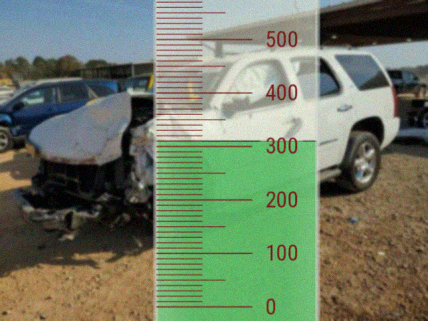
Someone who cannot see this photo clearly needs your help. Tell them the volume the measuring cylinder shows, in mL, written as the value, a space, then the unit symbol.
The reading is 310 mL
